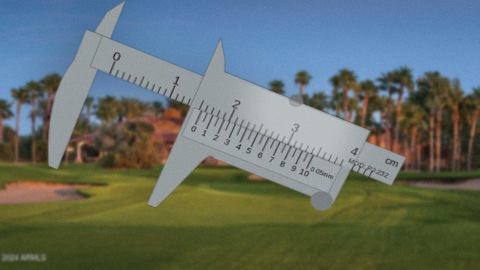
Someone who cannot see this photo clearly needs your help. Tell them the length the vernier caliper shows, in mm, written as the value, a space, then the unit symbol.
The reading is 15.4 mm
